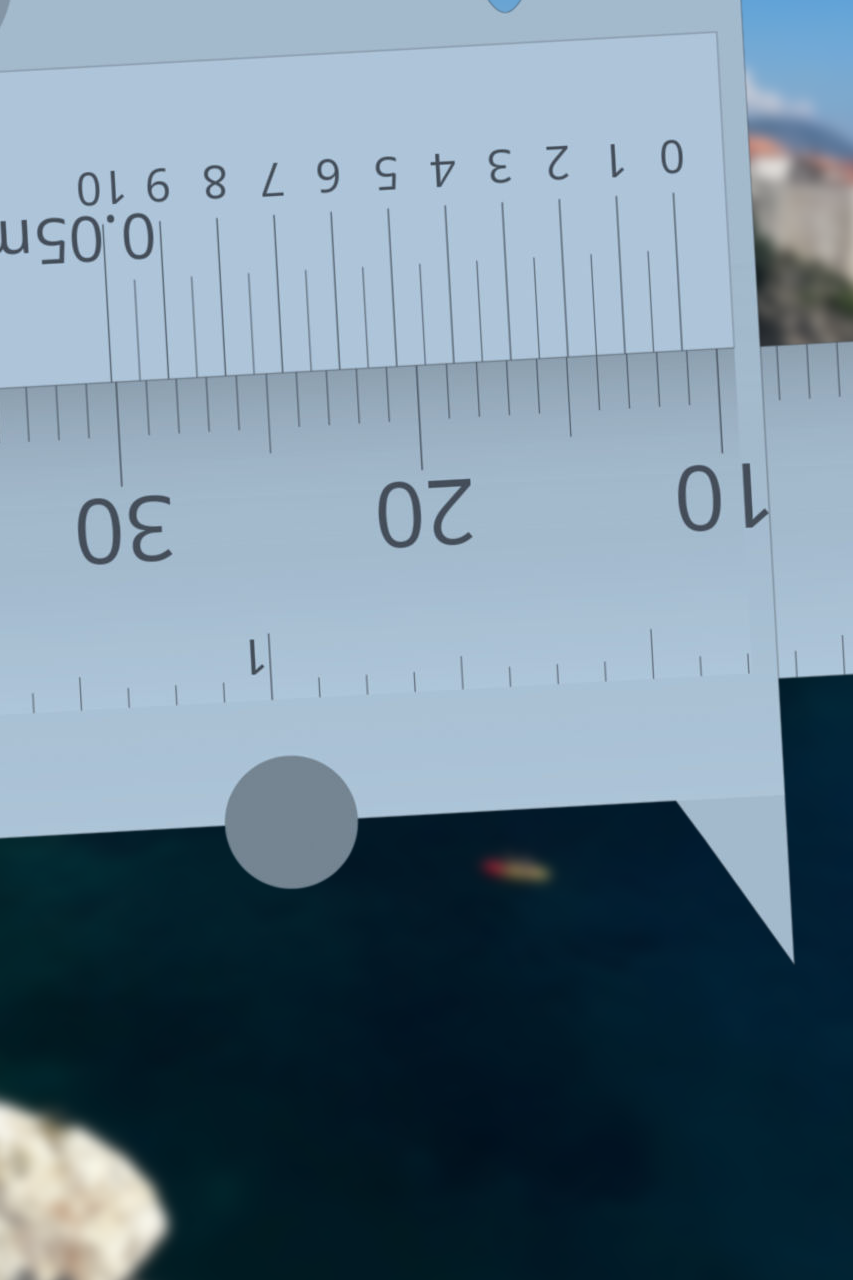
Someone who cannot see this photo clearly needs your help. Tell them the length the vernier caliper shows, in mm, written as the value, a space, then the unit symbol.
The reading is 11.15 mm
